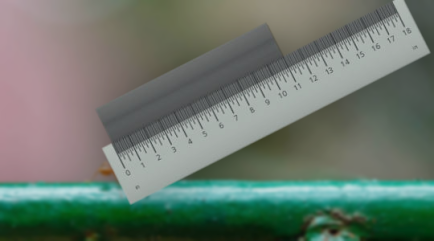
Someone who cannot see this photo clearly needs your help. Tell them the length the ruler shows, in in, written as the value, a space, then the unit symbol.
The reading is 11 in
